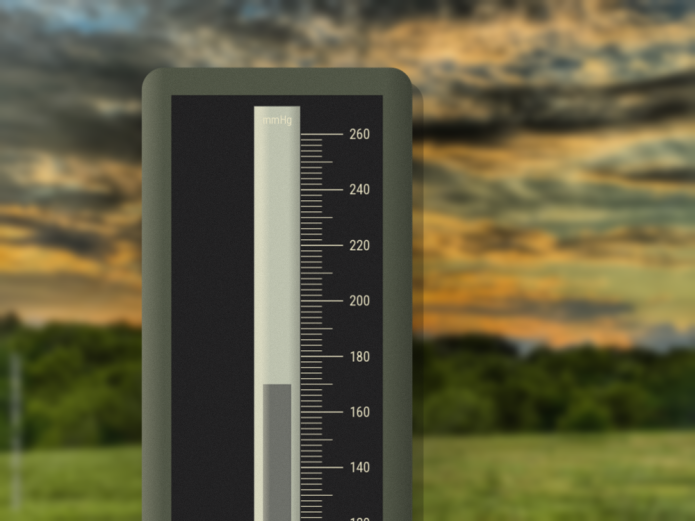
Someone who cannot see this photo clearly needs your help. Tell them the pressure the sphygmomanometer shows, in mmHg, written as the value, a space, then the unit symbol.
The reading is 170 mmHg
